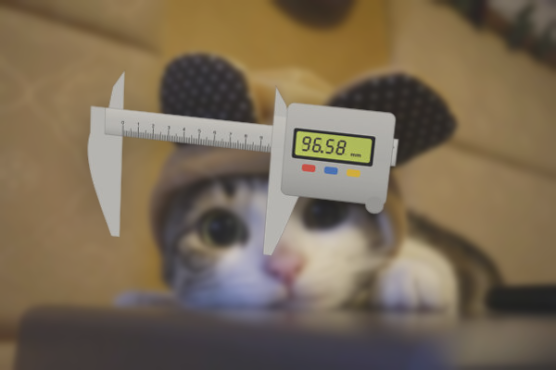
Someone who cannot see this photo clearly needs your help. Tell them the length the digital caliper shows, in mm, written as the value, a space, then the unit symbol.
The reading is 96.58 mm
